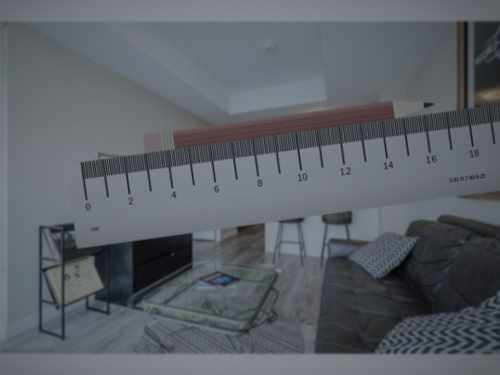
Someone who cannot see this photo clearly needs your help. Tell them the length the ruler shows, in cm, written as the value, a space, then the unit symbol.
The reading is 13.5 cm
